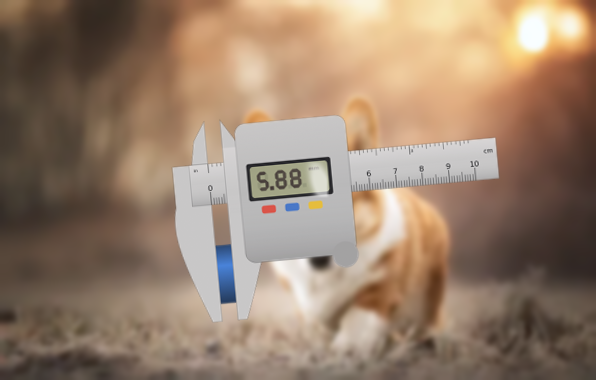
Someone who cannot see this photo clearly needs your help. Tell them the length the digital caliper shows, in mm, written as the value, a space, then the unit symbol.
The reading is 5.88 mm
